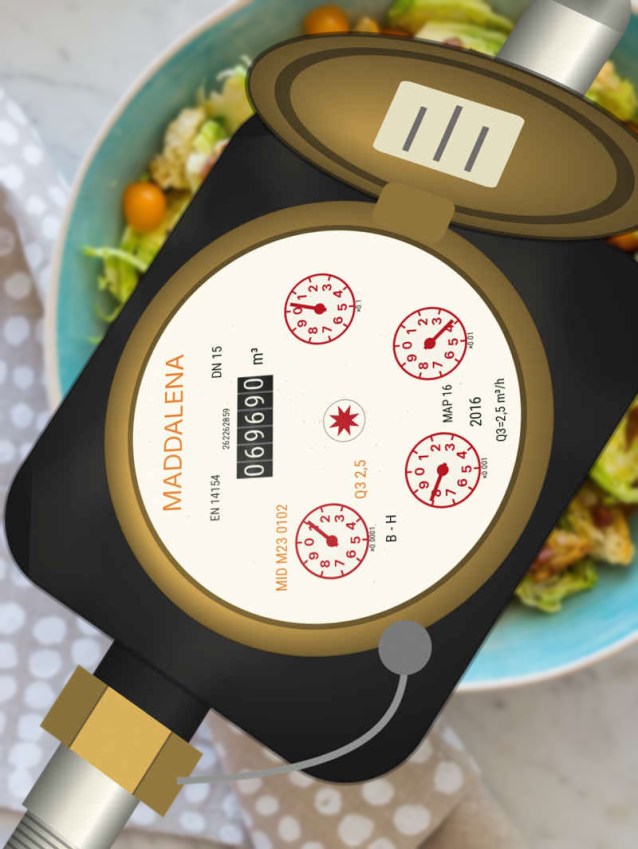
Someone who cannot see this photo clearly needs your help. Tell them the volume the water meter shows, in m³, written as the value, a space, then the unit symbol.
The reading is 69690.0381 m³
